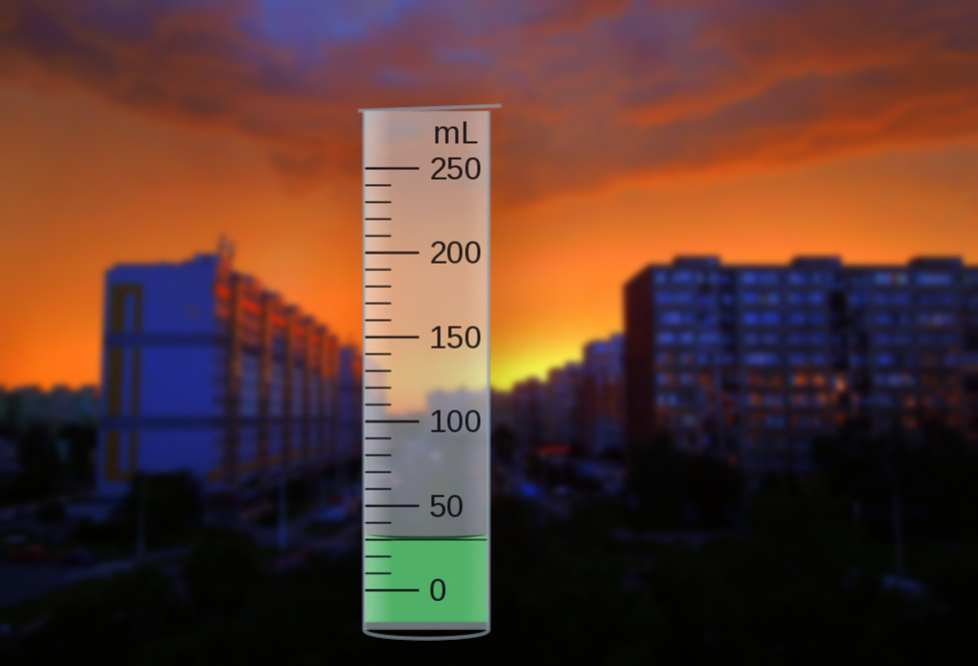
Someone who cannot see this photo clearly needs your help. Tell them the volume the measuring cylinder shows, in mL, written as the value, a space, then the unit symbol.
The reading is 30 mL
